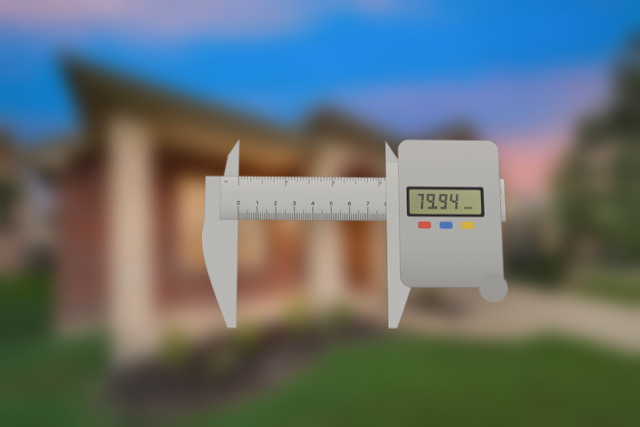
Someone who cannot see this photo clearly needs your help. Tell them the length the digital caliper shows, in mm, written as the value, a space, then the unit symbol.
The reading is 79.94 mm
